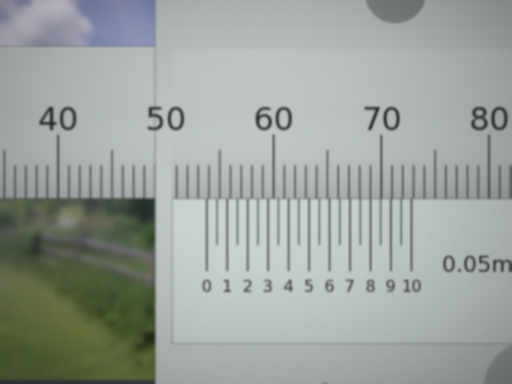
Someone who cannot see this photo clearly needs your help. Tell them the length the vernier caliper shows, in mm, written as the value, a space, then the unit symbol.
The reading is 53.8 mm
